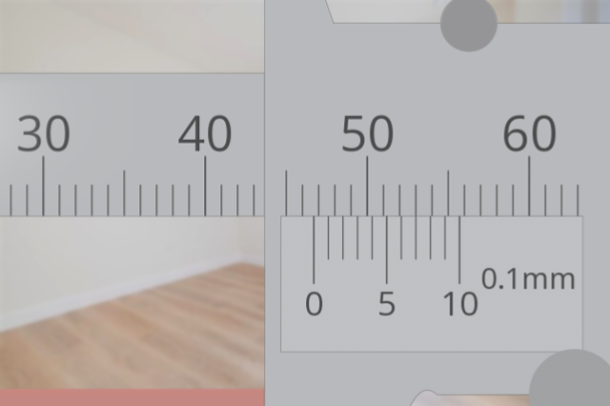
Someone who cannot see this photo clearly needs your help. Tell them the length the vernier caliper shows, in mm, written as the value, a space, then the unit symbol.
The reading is 46.7 mm
